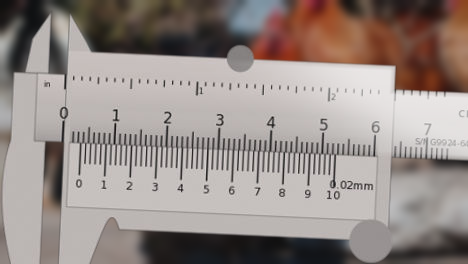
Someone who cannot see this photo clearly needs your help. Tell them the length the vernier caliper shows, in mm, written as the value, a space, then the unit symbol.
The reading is 3.5 mm
